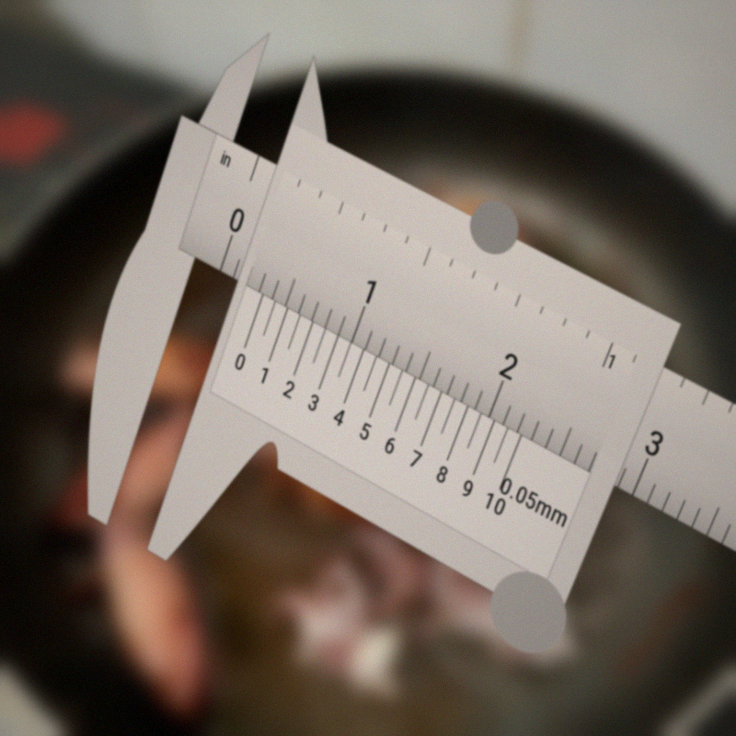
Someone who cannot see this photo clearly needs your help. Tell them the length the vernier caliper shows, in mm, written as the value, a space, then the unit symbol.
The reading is 3.3 mm
